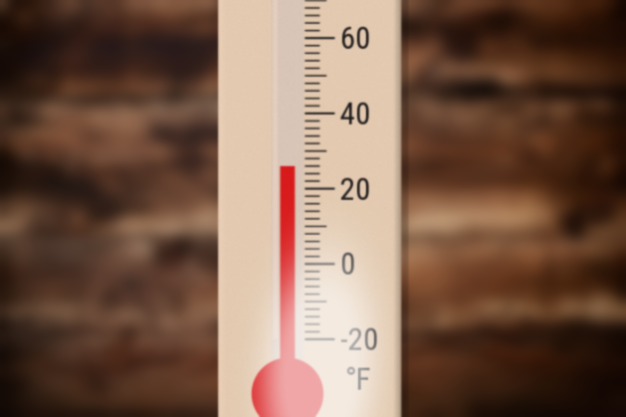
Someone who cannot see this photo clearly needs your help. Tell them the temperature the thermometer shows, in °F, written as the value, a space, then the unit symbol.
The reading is 26 °F
